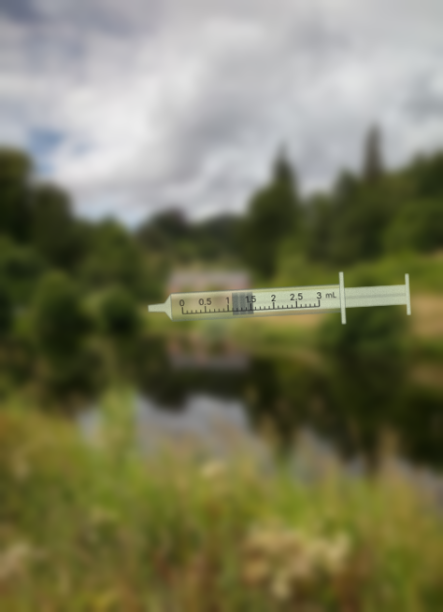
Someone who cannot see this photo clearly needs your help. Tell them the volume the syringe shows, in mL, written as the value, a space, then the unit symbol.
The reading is 1.1 mL
